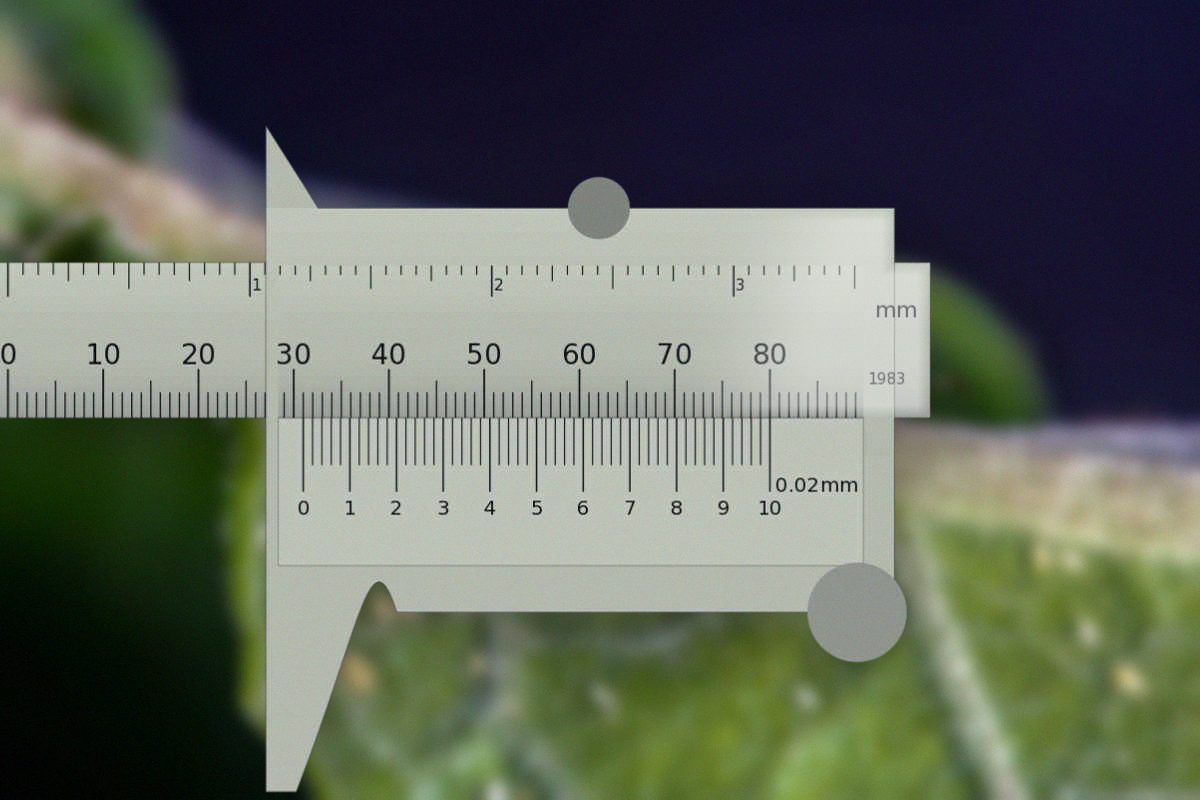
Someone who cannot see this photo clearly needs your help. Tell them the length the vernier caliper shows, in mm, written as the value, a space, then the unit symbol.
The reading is 31.0 mm
